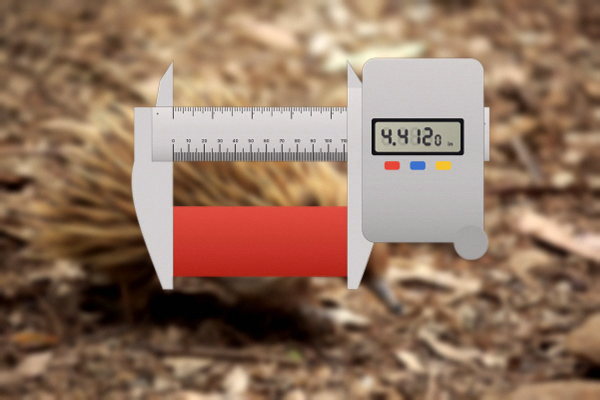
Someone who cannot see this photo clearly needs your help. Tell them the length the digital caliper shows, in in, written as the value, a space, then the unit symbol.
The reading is 4.4120 in
